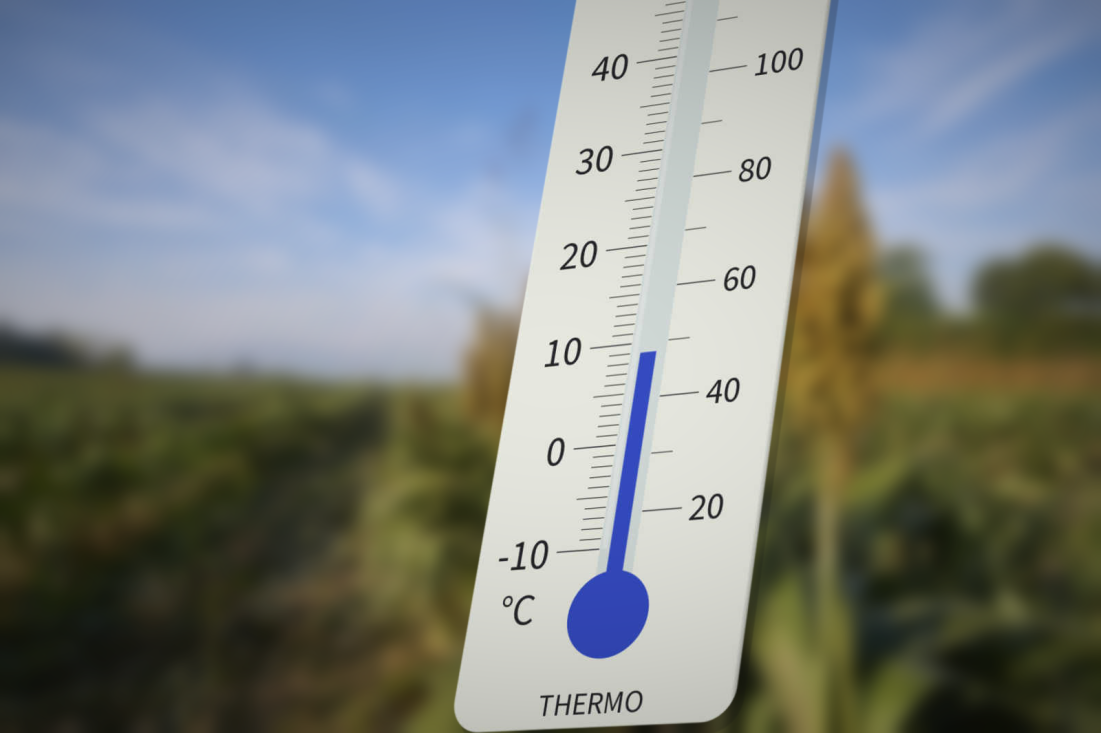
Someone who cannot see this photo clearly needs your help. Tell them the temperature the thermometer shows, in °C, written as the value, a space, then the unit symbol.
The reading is 9 °C
